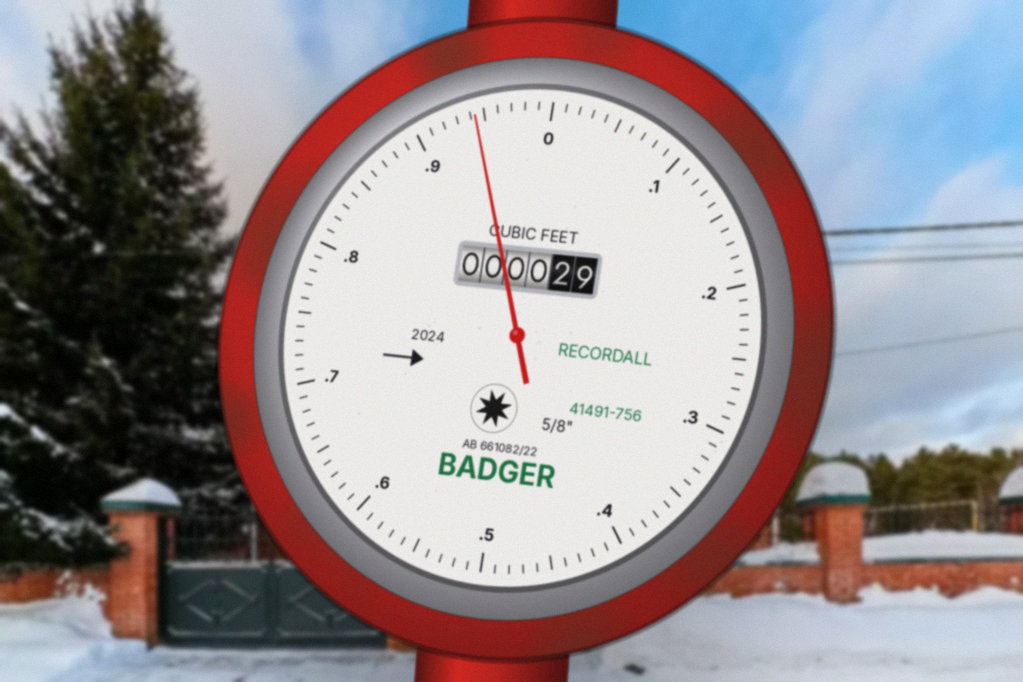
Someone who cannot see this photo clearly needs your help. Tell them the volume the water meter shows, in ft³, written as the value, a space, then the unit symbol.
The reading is 28.94 ft³
